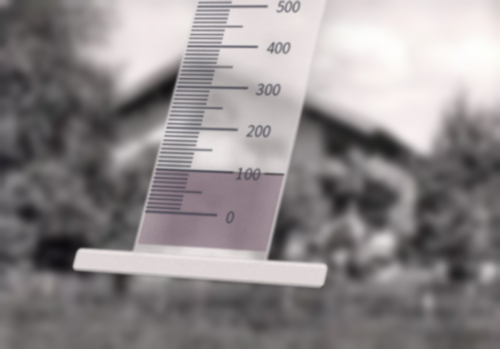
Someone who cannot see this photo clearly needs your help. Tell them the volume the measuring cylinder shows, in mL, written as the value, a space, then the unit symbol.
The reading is 100 mL
